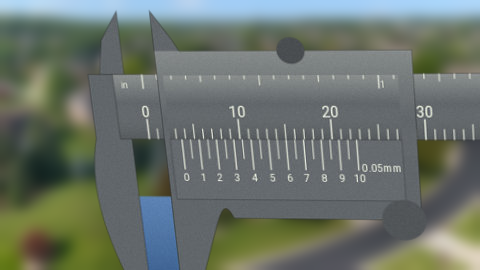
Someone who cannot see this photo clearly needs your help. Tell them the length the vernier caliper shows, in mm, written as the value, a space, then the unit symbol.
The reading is 3.6 mm
